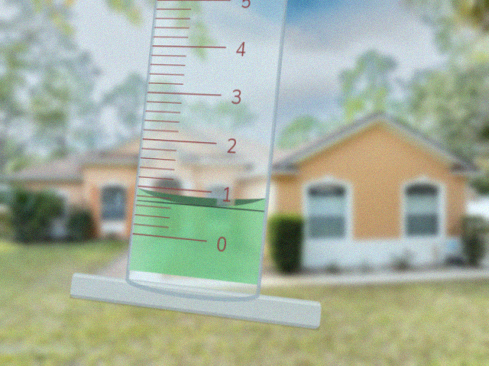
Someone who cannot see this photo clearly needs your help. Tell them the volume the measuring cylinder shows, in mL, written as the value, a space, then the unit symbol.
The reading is 0.7 mL
